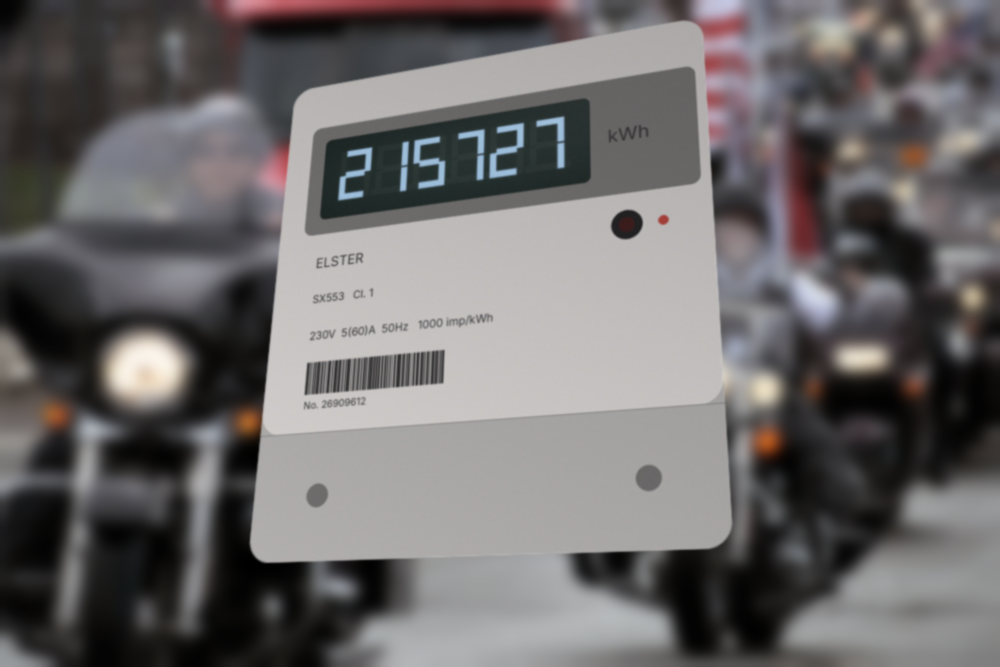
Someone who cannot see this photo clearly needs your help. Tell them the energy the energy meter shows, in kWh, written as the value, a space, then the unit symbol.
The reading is 215727 kWh
